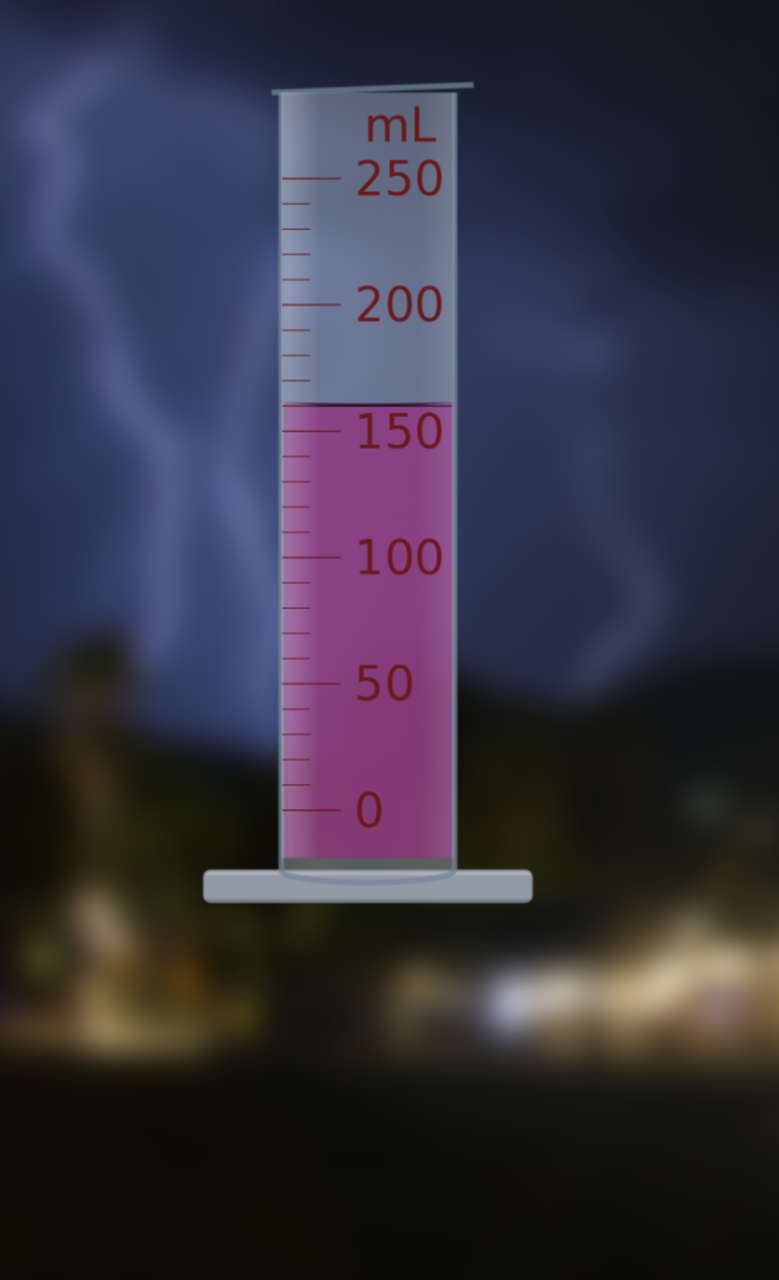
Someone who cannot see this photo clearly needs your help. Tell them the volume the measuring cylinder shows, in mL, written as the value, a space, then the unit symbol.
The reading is 160 mL
